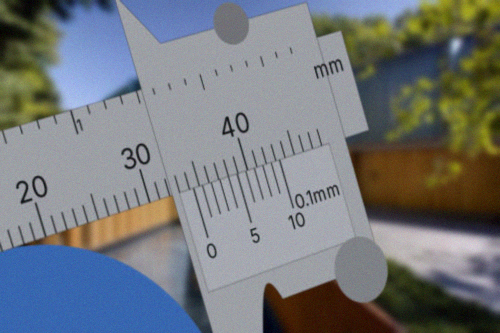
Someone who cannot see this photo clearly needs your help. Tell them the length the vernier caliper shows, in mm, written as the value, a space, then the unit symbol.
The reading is 34.4 mm
